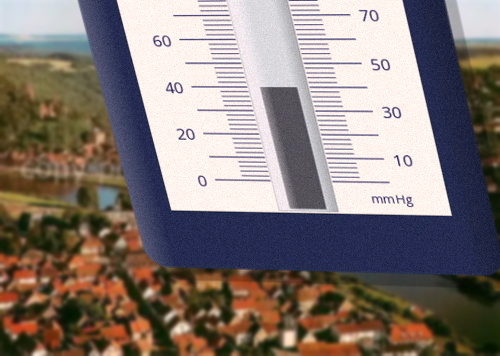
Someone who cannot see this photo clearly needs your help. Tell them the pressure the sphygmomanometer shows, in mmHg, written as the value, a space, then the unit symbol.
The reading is 40 mmHg
